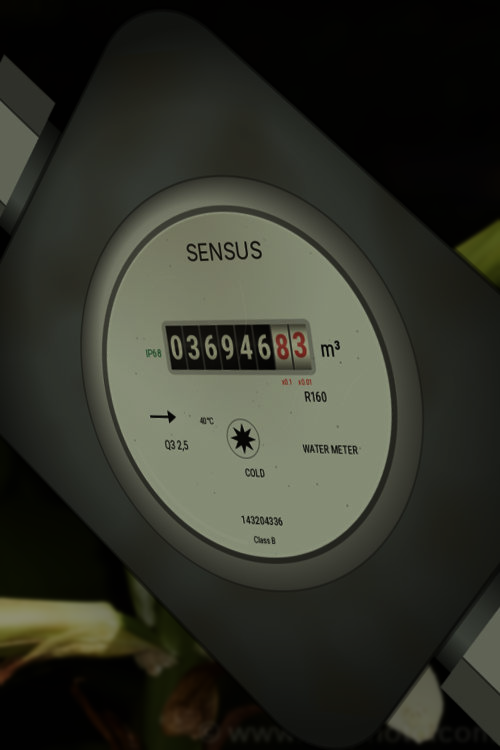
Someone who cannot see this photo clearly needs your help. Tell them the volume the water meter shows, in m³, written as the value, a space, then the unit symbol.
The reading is 36946.83 m³
